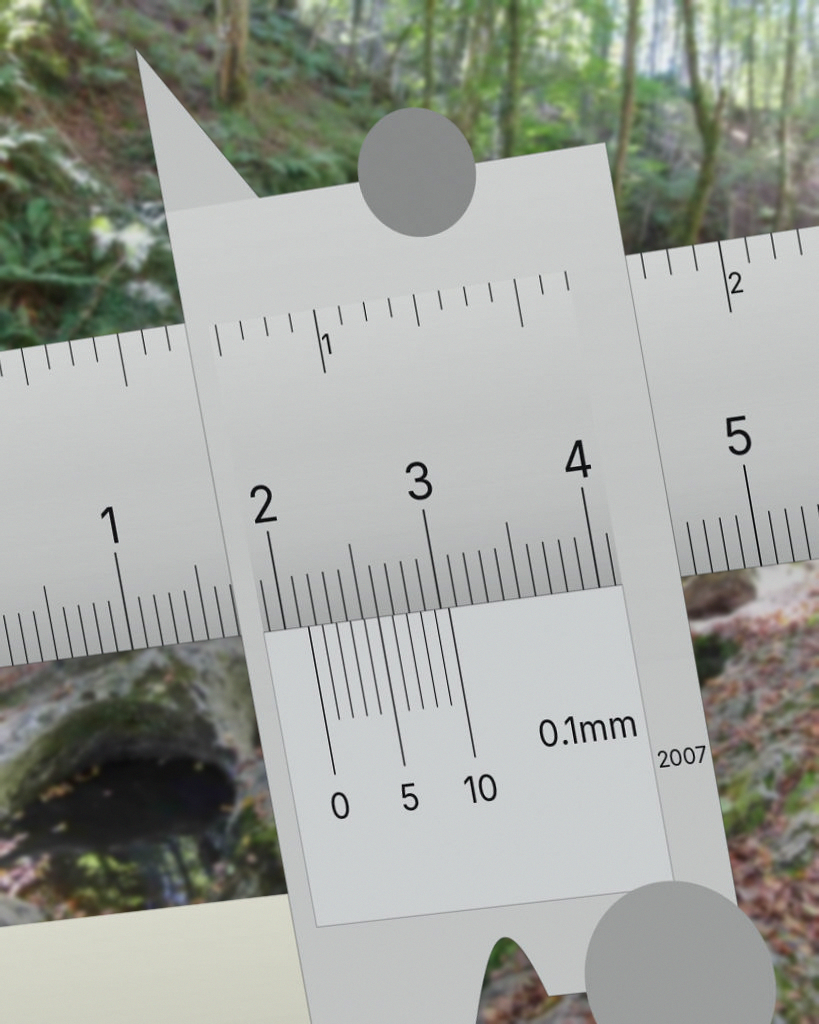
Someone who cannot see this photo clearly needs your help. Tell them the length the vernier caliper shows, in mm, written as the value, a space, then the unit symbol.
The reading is 21.5 mm
